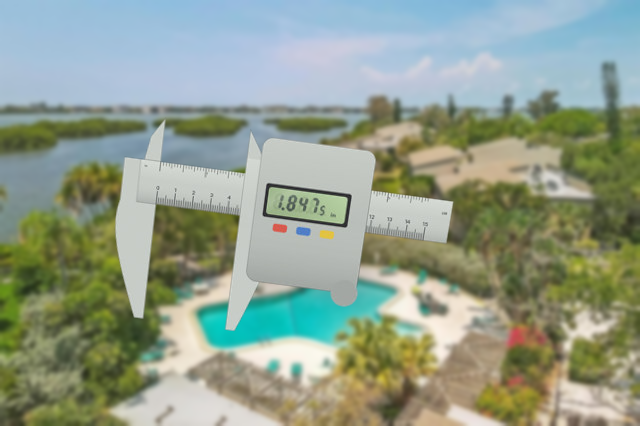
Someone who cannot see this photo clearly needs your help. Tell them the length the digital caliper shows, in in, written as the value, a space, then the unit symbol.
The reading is 1.8475 in
